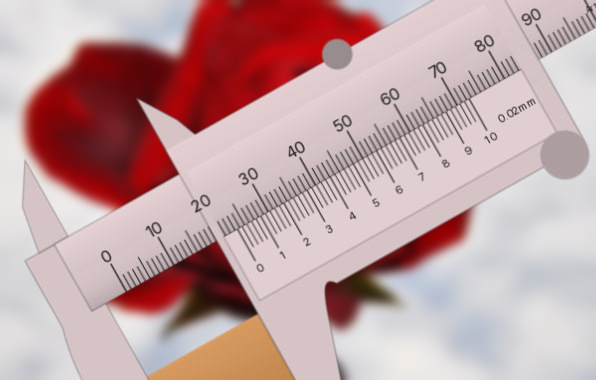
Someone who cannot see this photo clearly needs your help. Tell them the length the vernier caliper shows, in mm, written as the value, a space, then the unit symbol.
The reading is 23.5 mm
